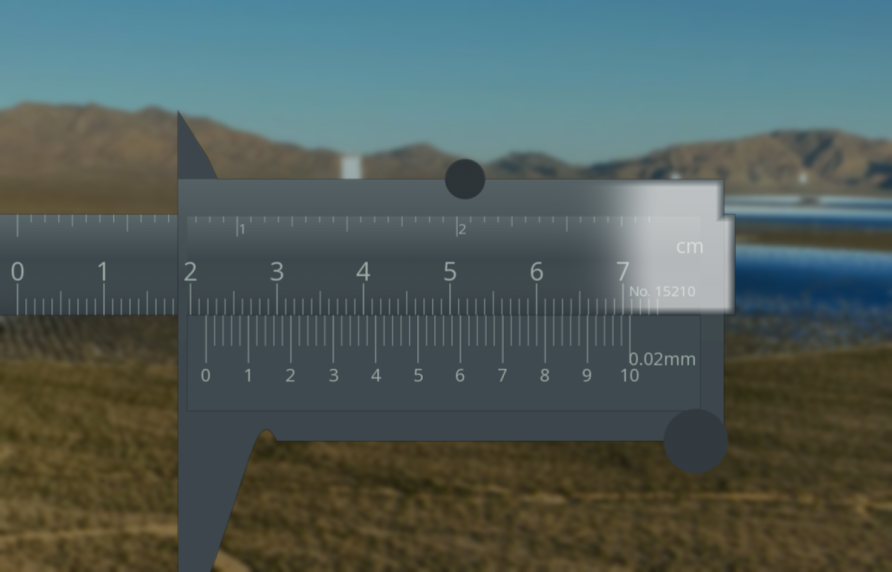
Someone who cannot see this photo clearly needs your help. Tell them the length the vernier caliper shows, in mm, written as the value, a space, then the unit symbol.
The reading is 21.8 mm
